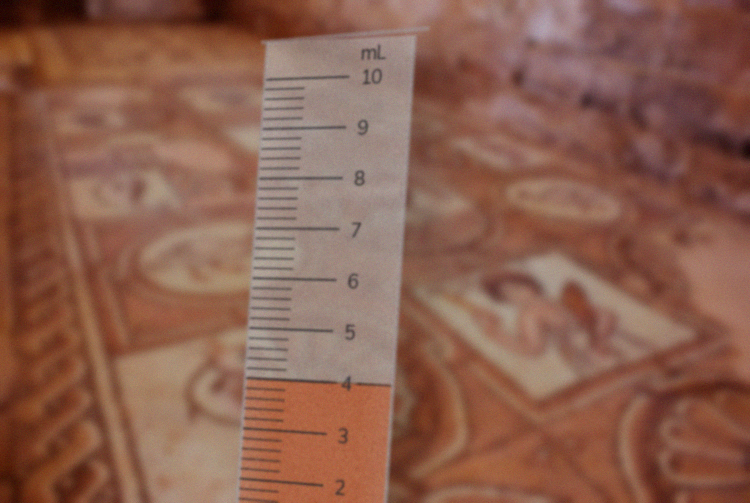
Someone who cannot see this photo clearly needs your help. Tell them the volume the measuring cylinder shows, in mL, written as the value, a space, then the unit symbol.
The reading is 4 mL
